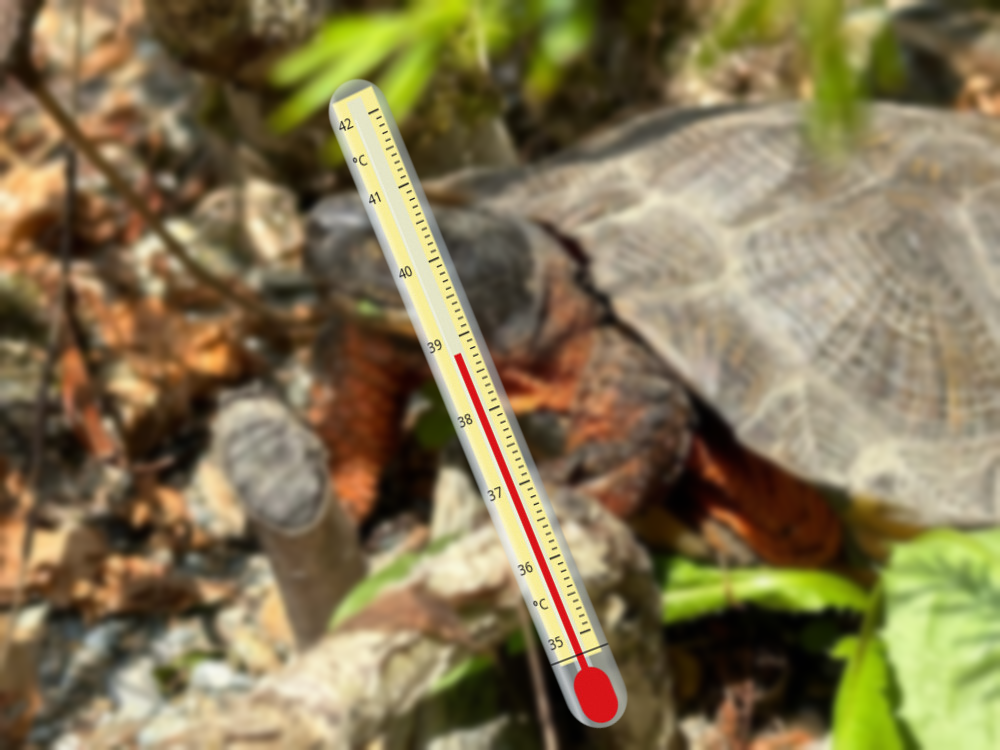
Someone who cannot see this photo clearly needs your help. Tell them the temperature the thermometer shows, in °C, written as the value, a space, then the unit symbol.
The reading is 38.8 °C
